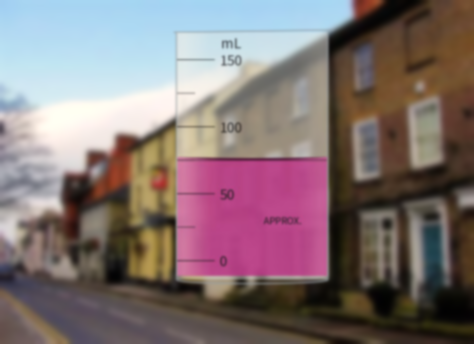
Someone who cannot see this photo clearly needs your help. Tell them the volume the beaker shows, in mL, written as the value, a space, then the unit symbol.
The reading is 75 mL
